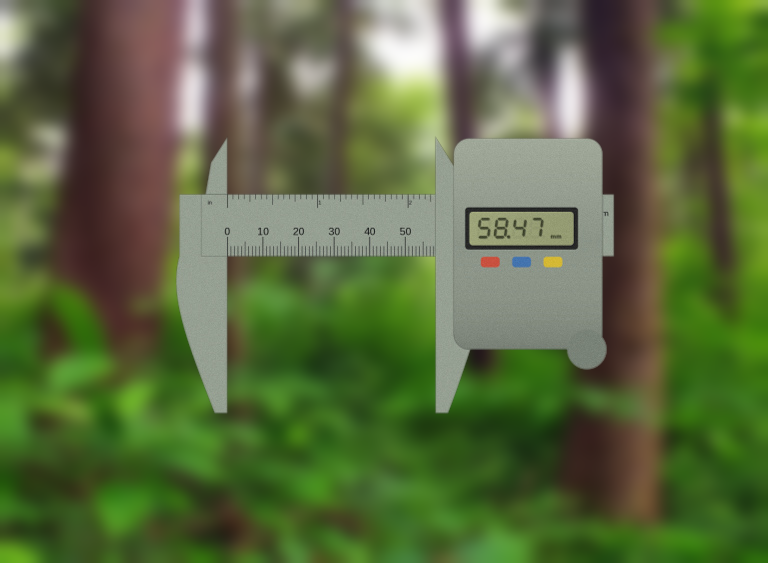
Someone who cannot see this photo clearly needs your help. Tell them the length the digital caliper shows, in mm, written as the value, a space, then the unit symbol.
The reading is 58.47 mm
